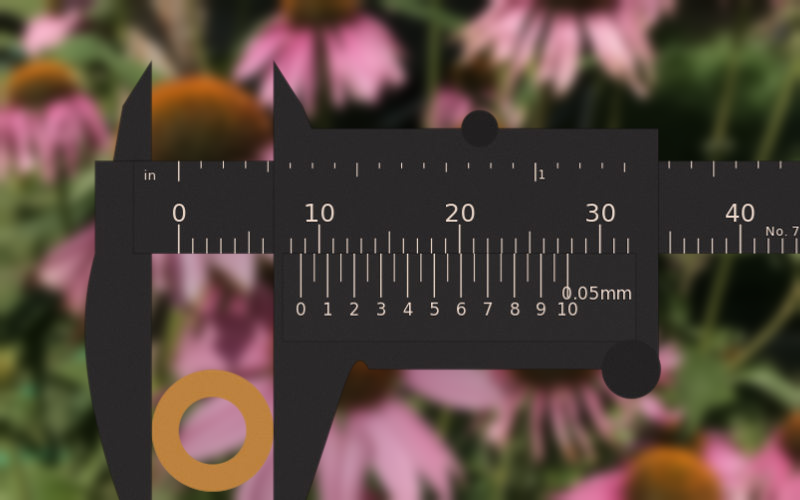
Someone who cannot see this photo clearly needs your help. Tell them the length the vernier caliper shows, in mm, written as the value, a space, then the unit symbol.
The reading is 8.7 mm
